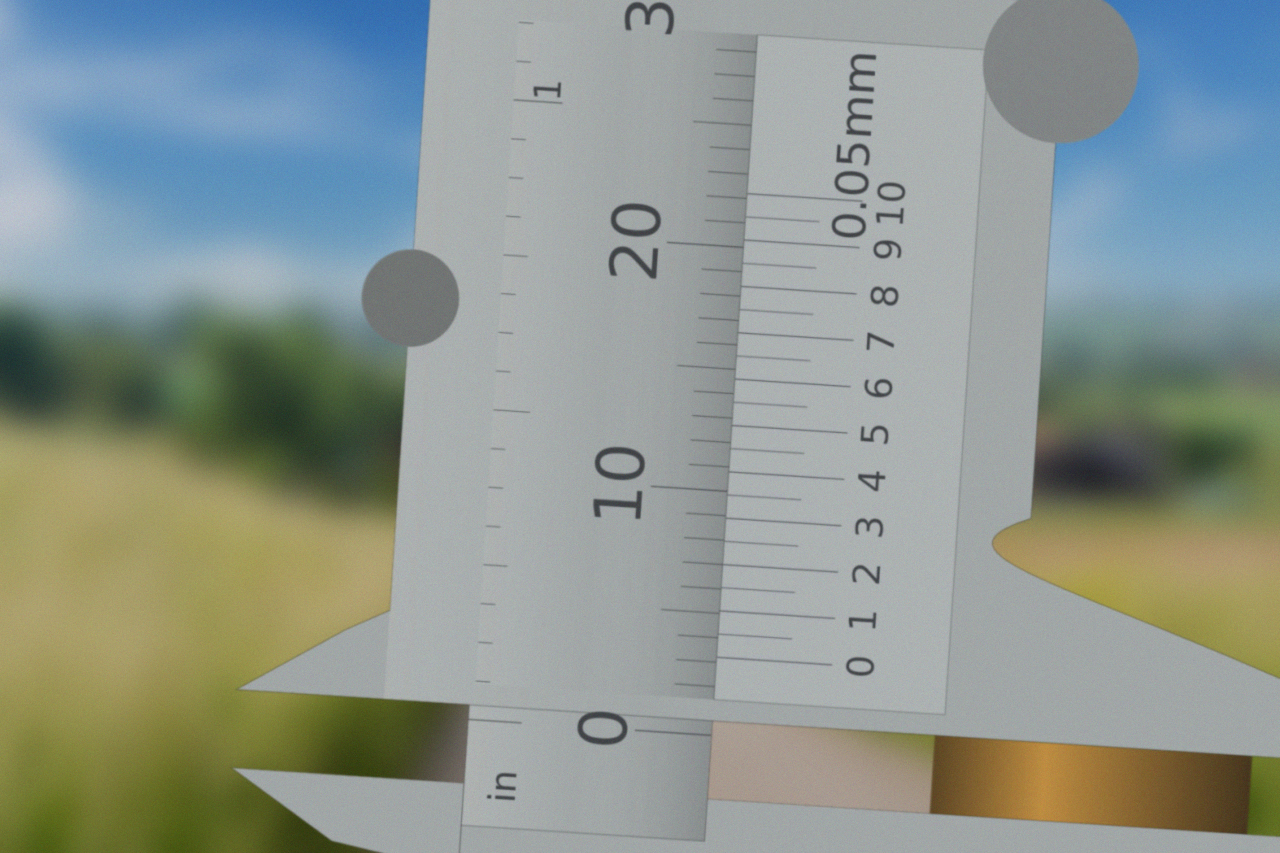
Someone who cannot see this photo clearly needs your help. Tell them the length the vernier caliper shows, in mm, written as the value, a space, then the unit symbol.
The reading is 3.2 mm
